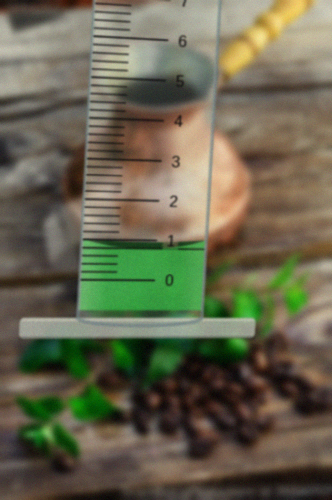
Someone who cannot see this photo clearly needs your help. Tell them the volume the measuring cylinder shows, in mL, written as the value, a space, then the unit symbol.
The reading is 0.8 mL
